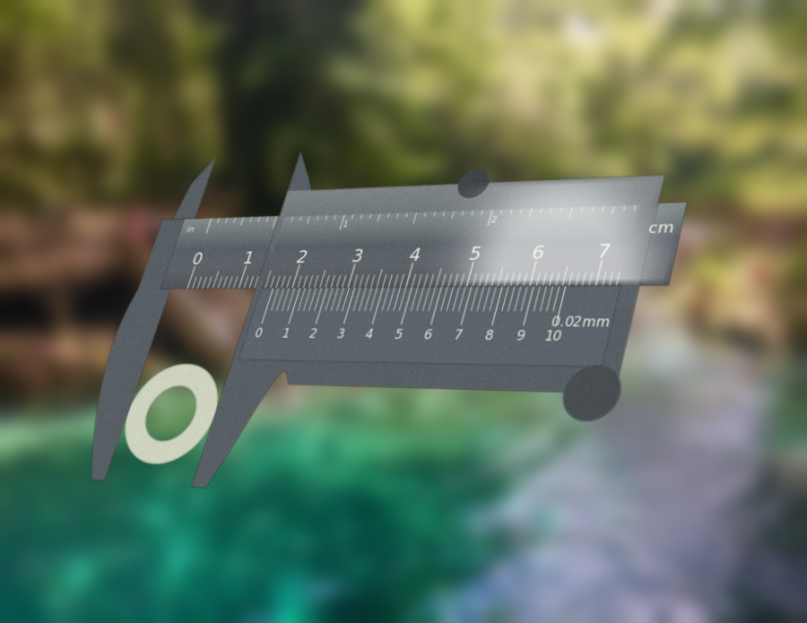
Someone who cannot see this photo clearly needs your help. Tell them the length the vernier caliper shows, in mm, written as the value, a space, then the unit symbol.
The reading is 16.5 mm
